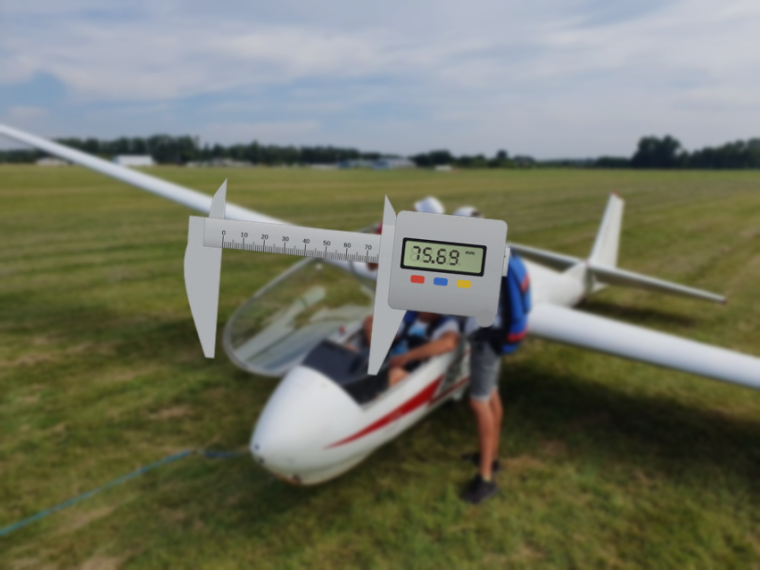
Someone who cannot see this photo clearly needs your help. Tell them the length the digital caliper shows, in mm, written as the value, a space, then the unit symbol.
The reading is 75.69 mm
